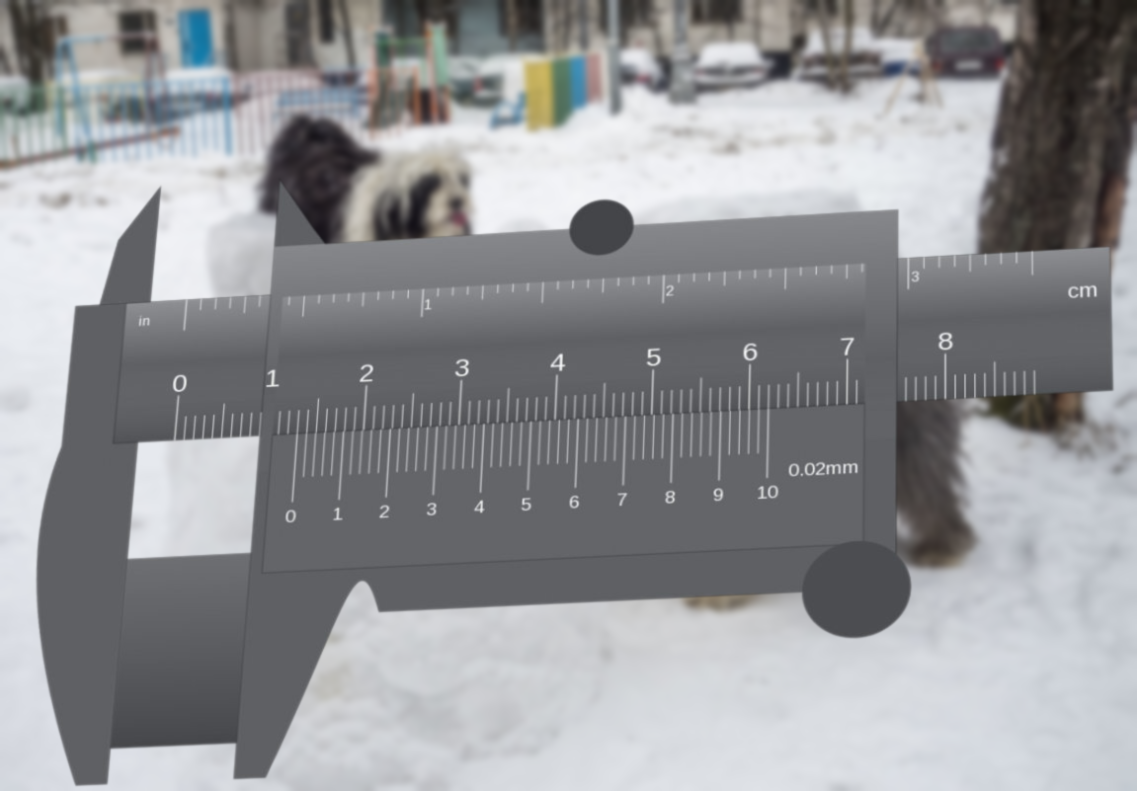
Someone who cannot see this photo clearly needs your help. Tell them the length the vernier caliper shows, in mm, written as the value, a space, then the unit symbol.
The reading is 13.0 mm
